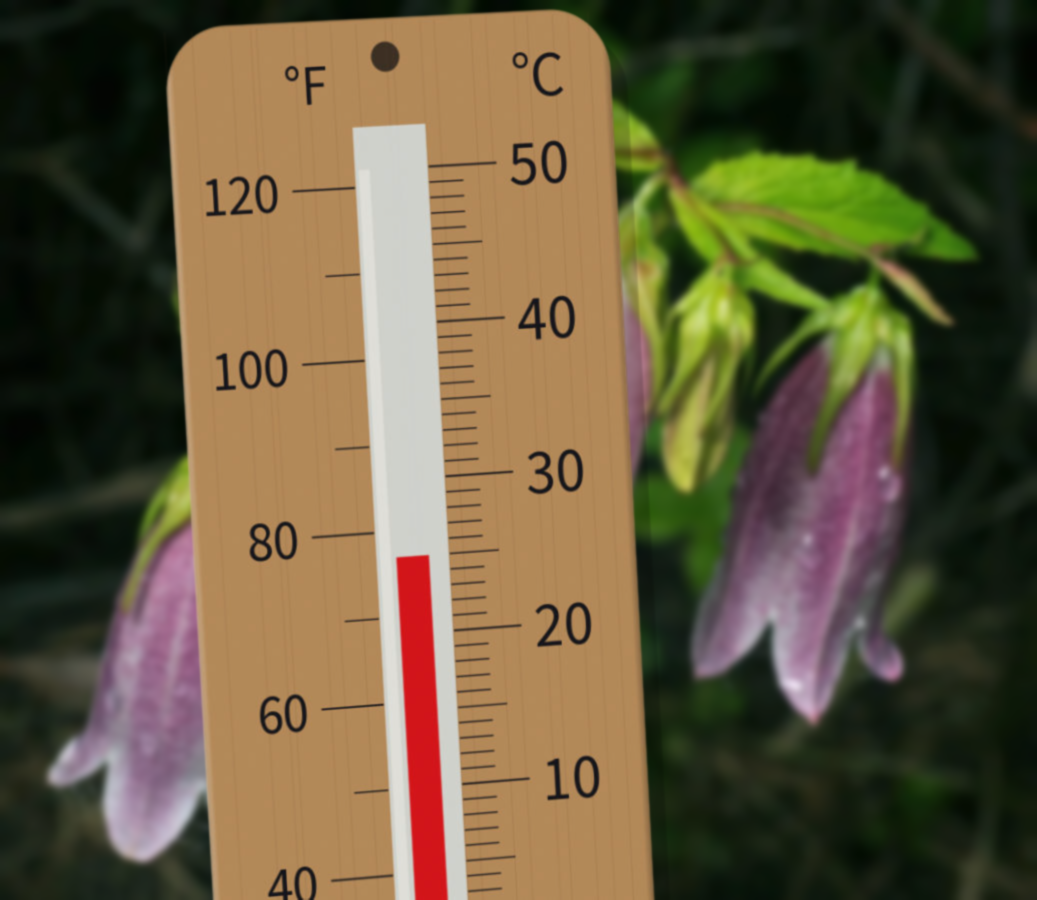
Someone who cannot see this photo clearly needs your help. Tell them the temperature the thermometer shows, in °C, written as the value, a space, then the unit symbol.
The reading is 25 °C
